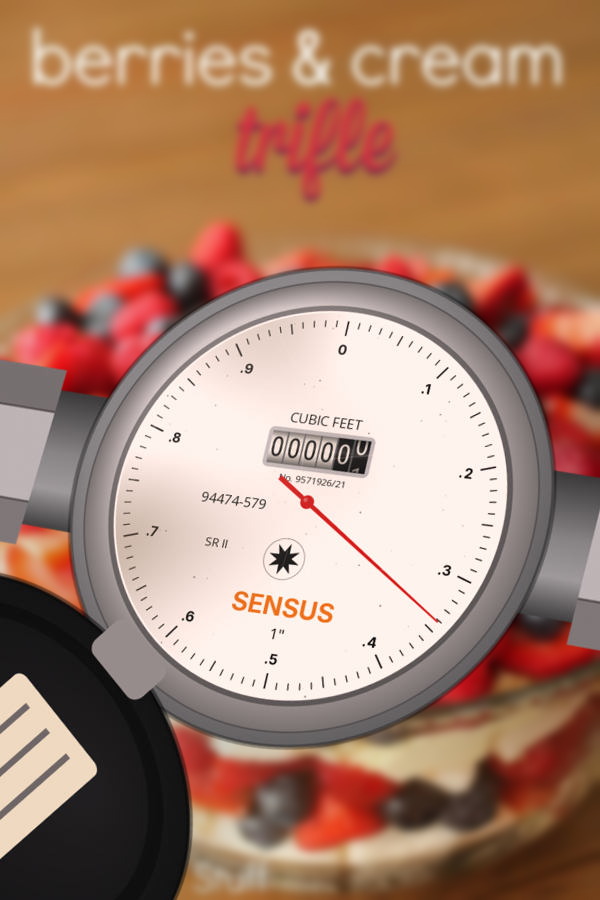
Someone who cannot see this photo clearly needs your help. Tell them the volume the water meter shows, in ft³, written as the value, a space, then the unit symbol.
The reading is 0.34 ft³
